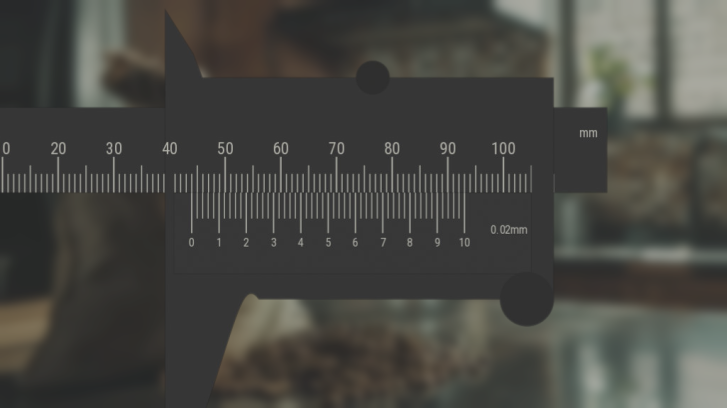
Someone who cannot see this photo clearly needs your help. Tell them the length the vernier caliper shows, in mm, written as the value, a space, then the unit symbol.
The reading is 44.0 mm
